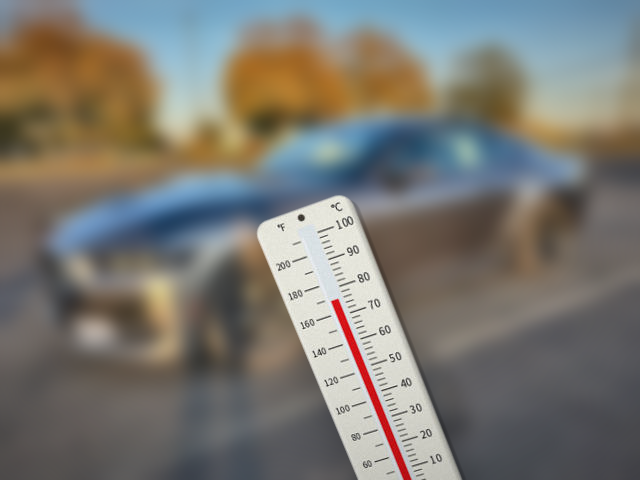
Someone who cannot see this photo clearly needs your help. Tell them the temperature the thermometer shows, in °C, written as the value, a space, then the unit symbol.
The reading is 76 °C
